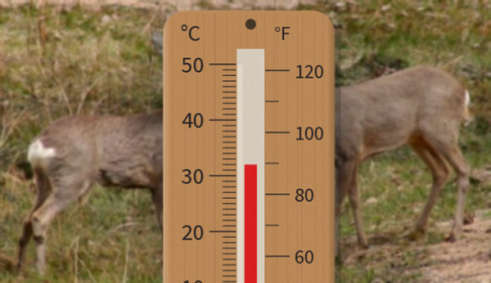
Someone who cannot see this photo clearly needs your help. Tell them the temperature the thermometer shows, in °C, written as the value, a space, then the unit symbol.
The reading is 32 °C
